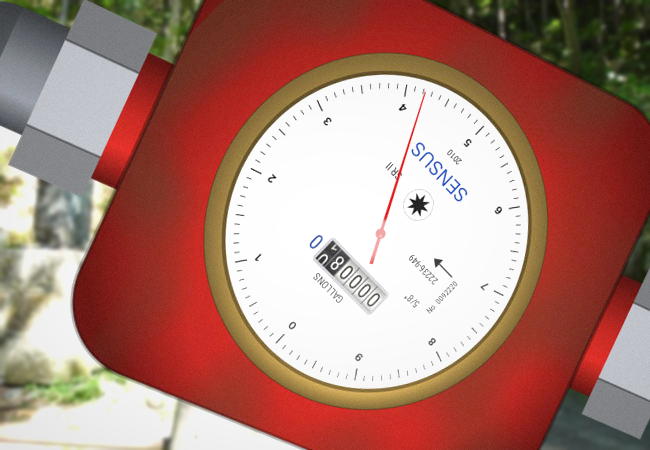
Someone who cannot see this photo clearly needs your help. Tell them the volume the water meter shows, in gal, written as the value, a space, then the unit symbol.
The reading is 804.2 gal
